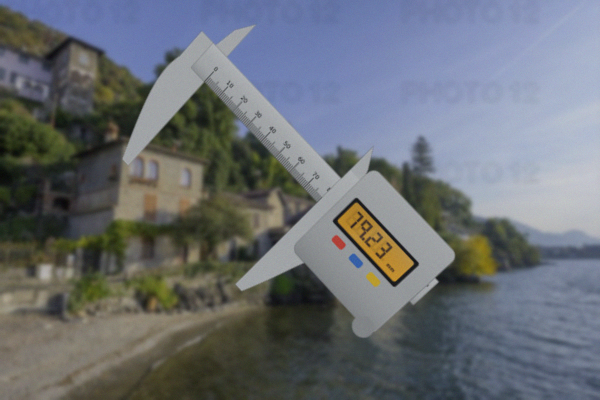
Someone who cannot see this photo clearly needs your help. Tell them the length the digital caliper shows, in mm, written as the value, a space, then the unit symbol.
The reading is 79.23 mm
